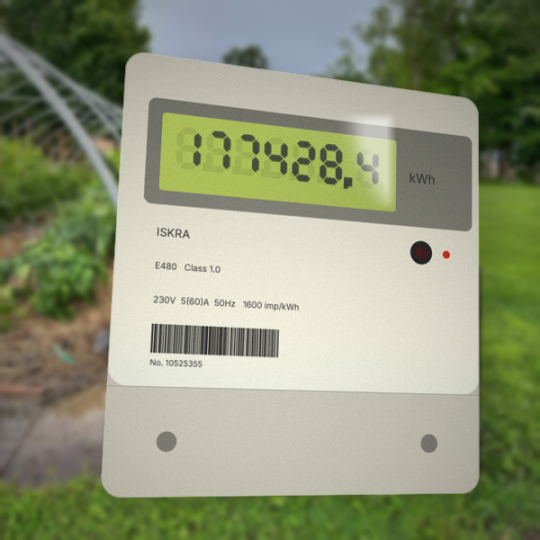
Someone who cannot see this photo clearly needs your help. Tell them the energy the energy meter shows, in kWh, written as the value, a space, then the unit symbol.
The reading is 177428.4 kWh
